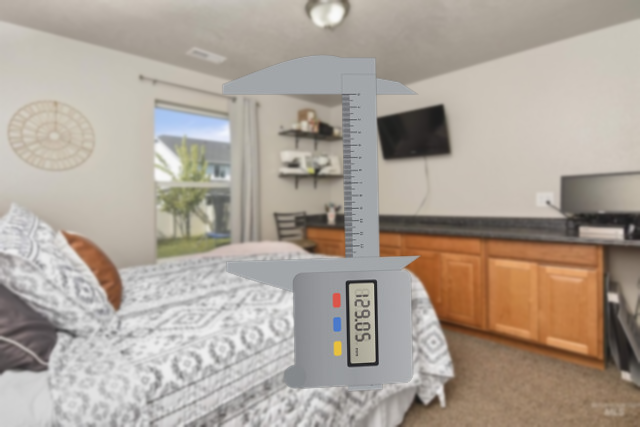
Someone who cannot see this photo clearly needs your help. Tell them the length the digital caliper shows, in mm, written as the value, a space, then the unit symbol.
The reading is 129.05 mm
